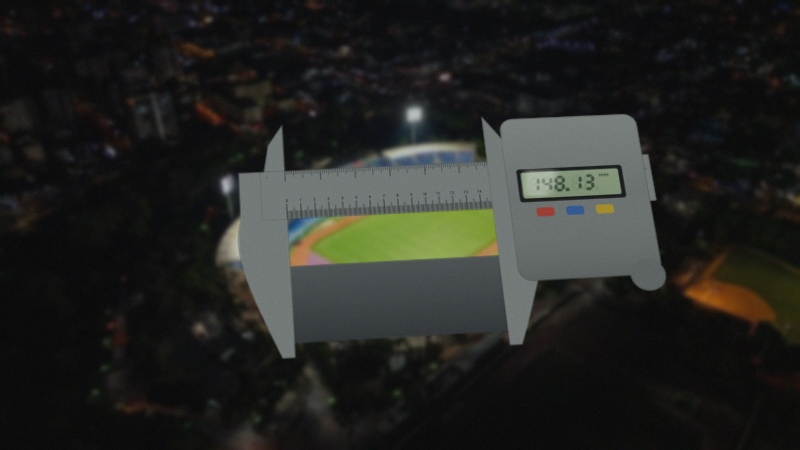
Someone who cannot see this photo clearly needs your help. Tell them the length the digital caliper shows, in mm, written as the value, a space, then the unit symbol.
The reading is 148.13 mm
